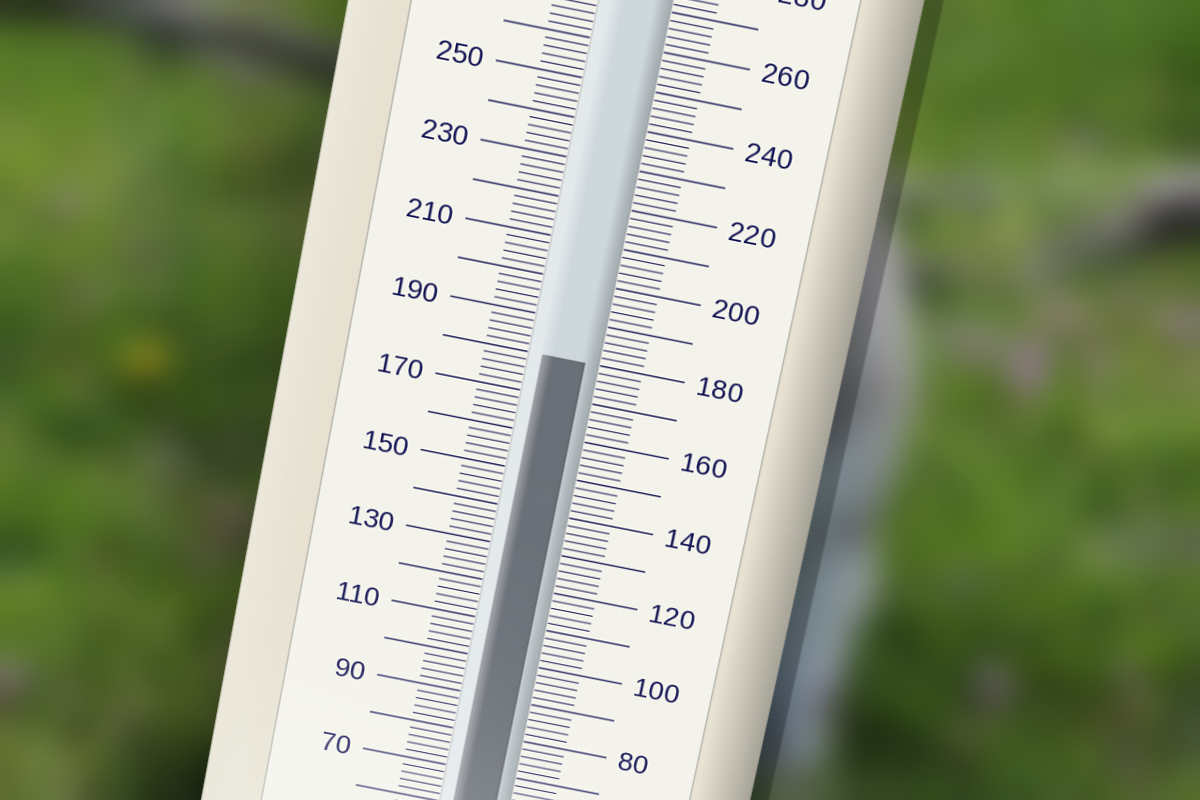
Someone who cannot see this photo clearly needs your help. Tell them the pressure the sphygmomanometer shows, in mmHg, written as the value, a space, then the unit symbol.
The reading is 180 mmHg
